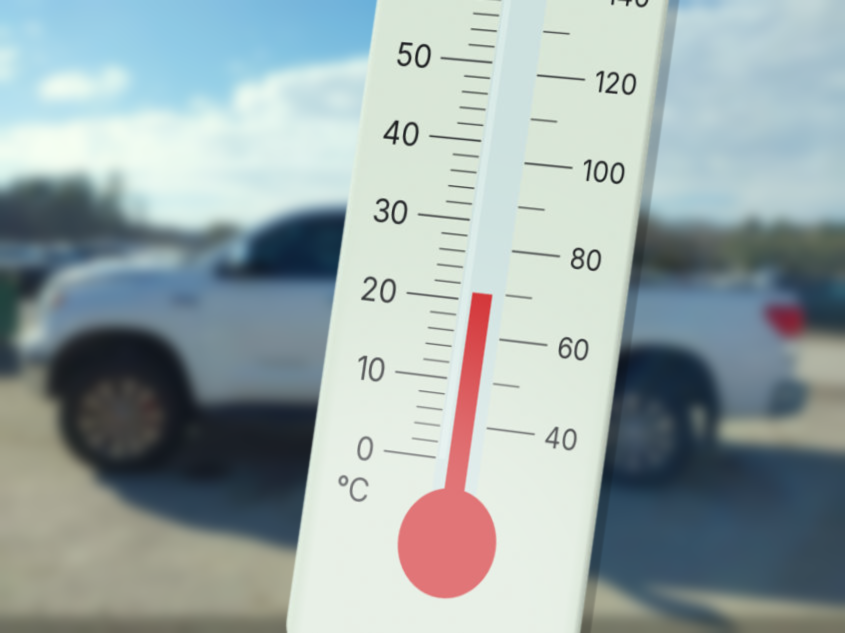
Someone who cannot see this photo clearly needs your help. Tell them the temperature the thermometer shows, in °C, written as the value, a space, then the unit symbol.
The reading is 21 °C
